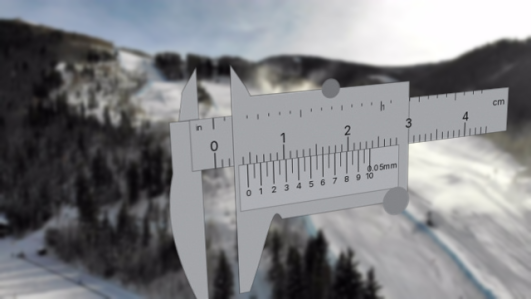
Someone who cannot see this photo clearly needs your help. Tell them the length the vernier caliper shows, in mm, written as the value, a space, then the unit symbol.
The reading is 4.6 mm
